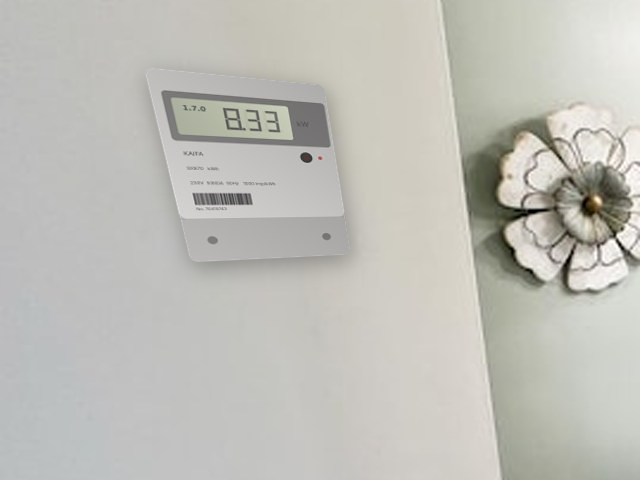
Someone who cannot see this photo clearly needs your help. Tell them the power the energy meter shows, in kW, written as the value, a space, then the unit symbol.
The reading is 8.33 kW
